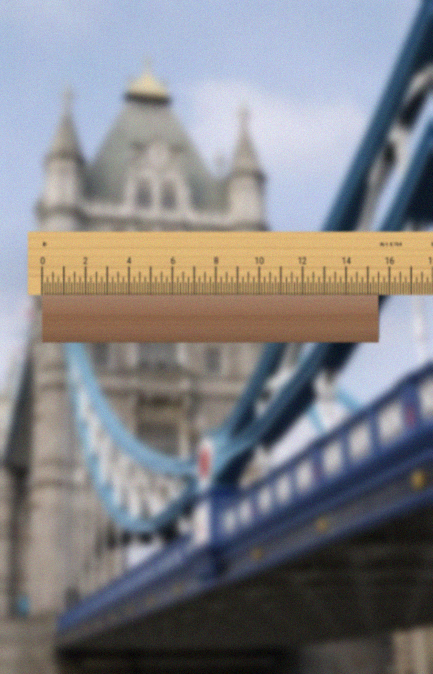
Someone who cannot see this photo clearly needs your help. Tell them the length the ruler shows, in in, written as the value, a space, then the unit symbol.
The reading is 15.5 in
